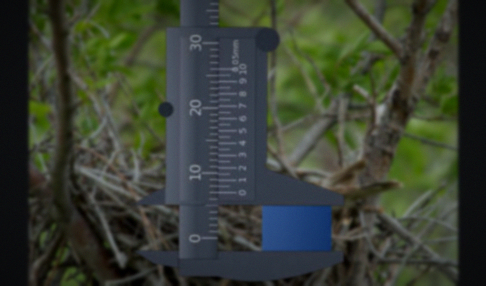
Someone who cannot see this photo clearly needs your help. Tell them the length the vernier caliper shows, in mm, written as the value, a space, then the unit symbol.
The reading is 7.0 mm
